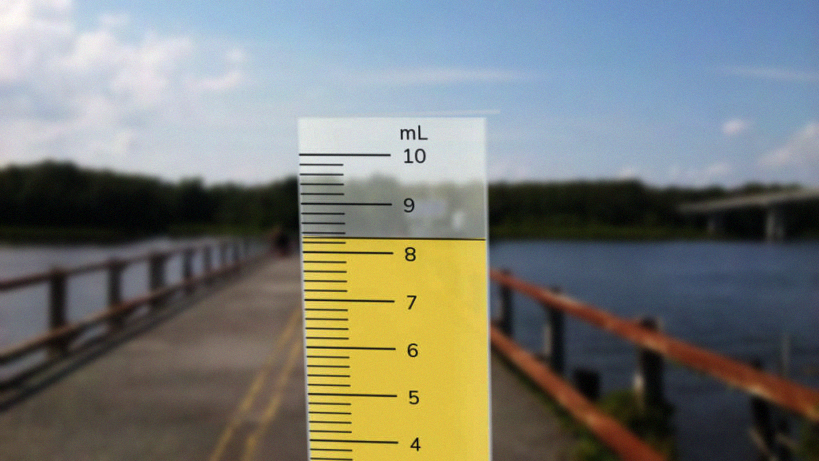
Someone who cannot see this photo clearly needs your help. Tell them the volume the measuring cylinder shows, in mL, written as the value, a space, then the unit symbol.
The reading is 8.3 mL
